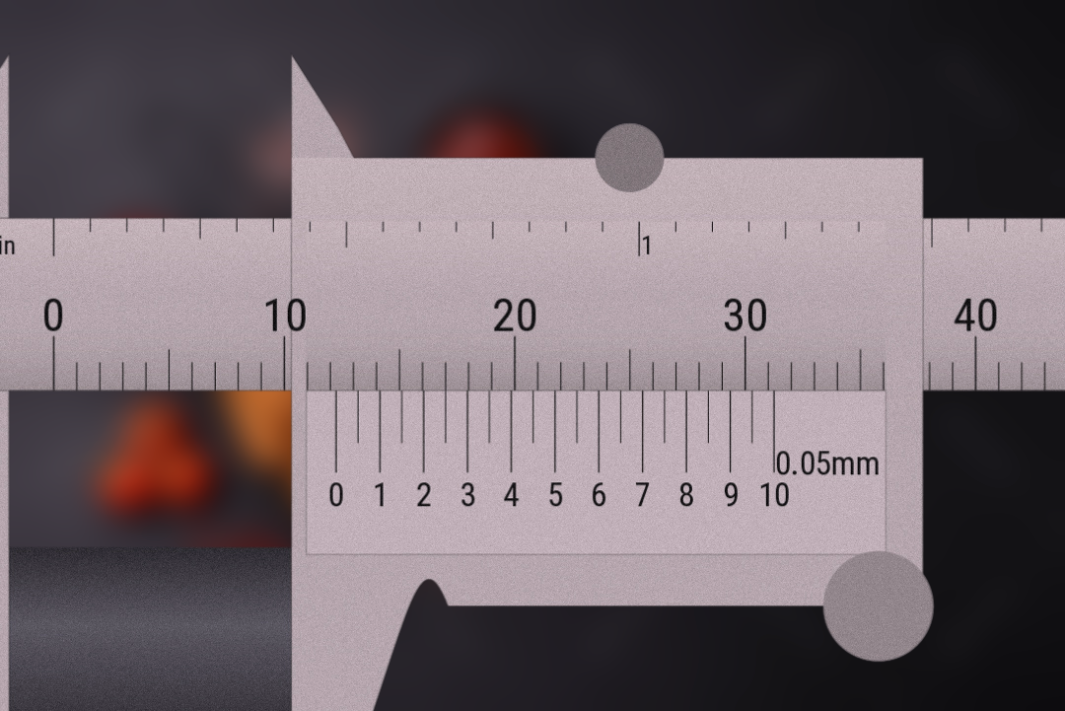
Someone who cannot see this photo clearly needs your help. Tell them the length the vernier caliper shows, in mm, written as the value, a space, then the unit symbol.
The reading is 12.25 mm
